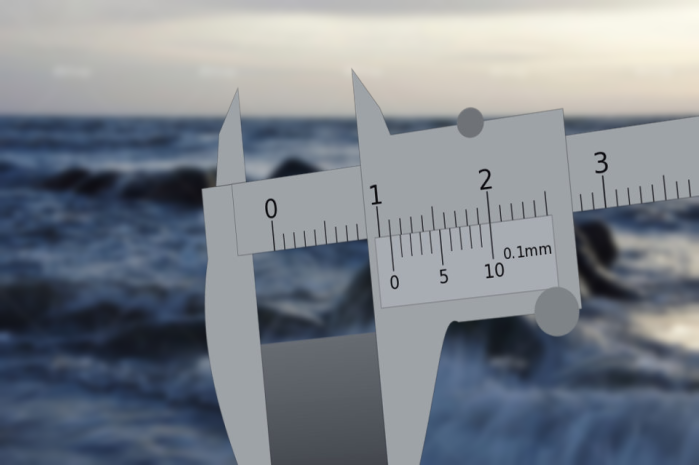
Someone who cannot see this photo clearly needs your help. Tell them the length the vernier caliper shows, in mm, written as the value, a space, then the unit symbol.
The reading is 11.0 mm
